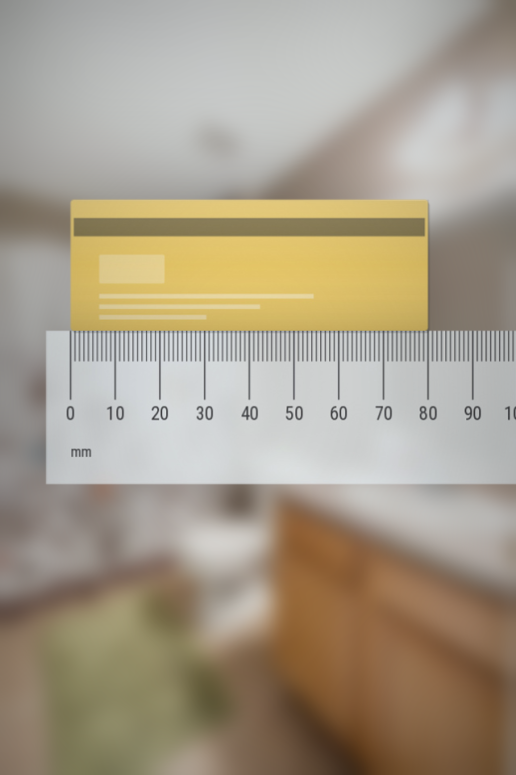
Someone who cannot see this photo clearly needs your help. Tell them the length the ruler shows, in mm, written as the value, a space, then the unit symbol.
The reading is 80 mm
